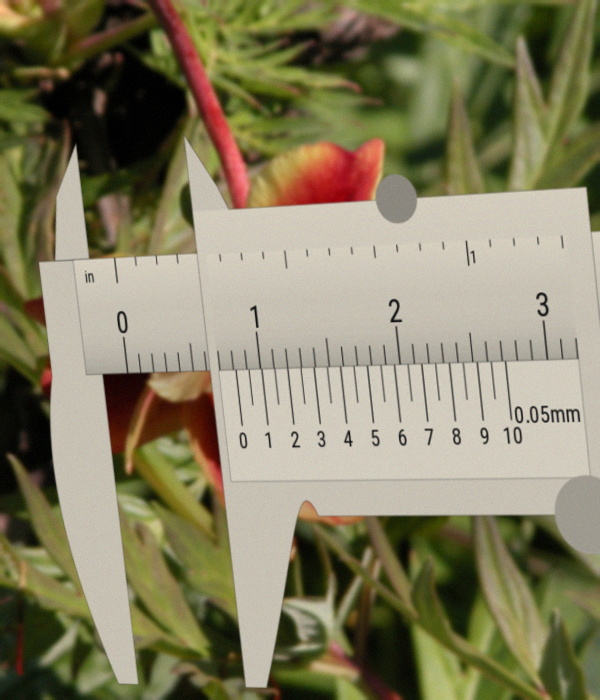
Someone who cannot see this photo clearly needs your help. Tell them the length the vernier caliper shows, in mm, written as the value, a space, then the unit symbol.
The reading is 8.2 mm
